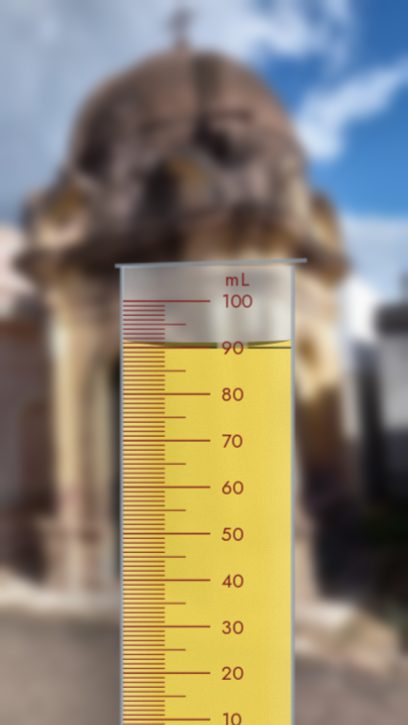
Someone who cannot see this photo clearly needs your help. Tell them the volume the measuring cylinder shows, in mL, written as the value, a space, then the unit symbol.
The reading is 90 mL
